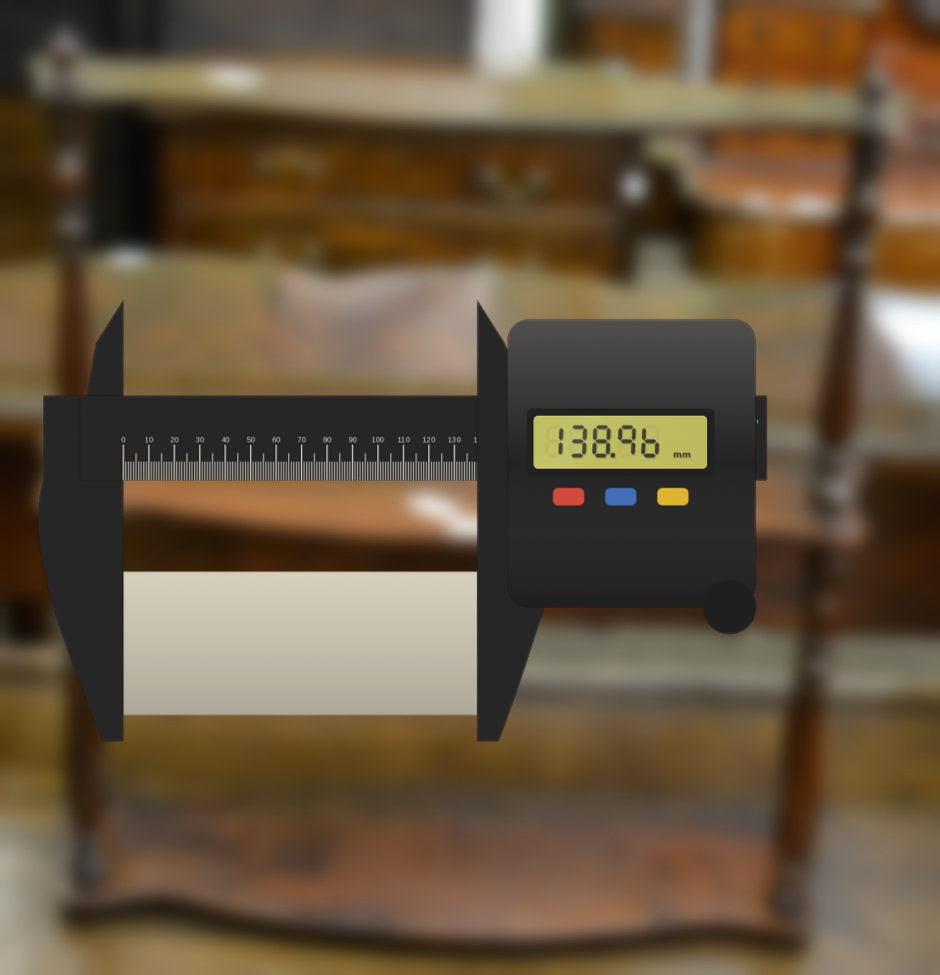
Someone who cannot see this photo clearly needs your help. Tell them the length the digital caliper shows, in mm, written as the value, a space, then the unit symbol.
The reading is 138.96 mm
